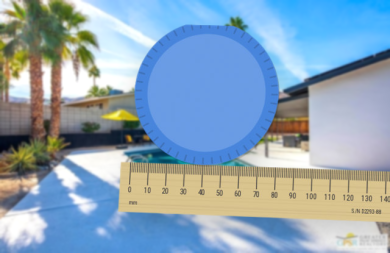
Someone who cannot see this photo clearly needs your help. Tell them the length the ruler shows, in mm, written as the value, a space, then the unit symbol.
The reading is 80 mm
